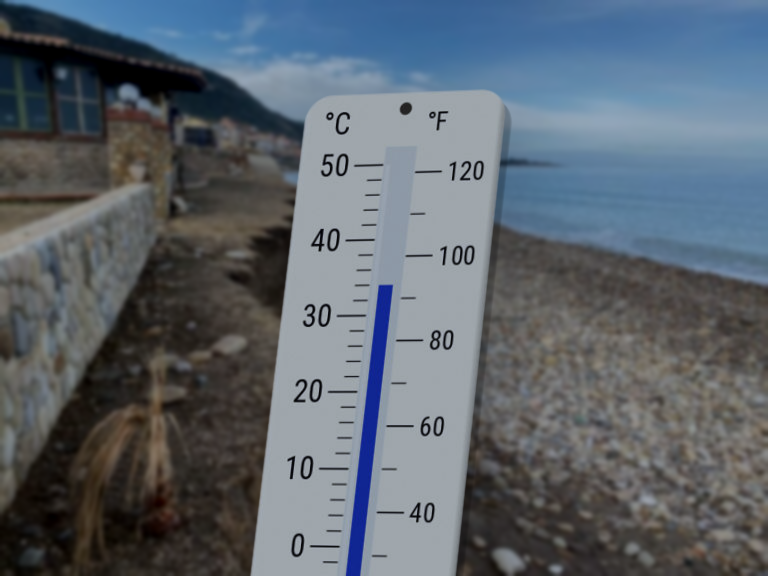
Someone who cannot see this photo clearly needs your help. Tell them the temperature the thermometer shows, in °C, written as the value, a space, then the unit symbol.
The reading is 34 °C
